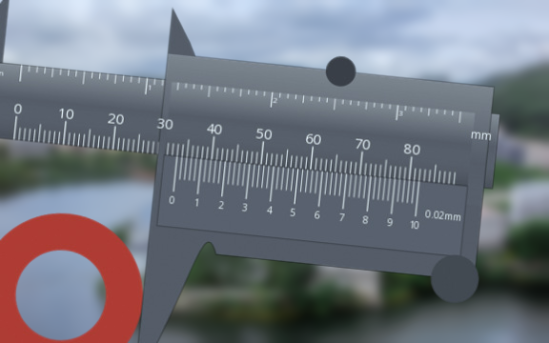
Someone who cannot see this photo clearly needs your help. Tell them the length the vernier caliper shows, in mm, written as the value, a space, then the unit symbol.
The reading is 33.0 mm
